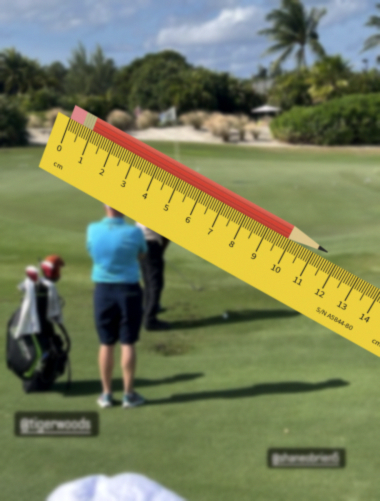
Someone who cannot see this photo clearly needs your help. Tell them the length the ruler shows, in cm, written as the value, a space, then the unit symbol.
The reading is 11.5 cm
